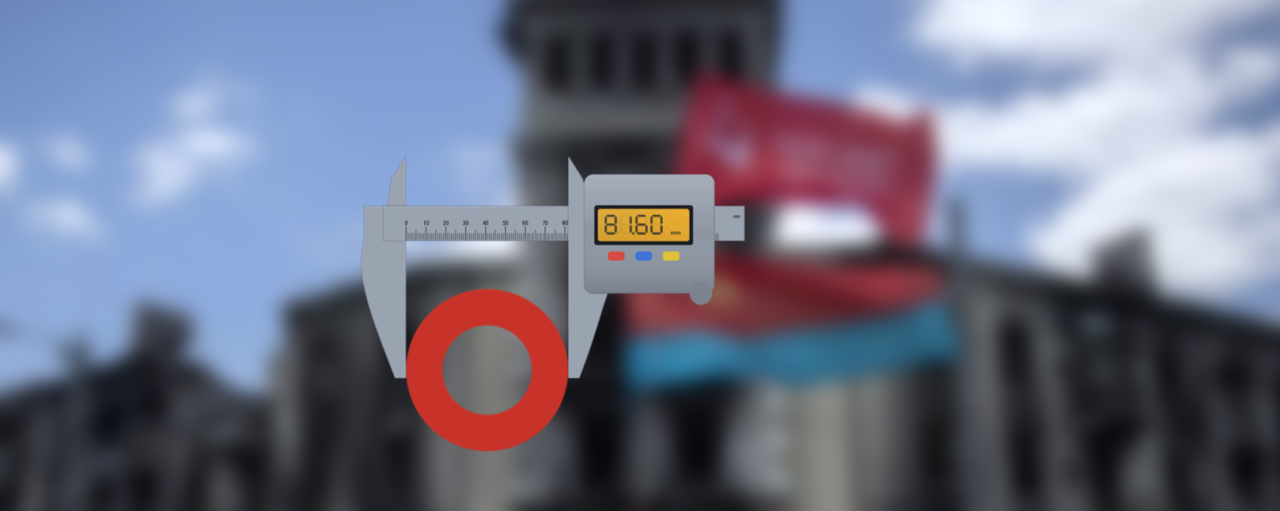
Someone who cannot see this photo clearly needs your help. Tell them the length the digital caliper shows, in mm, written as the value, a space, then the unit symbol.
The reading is 81.60 mm
